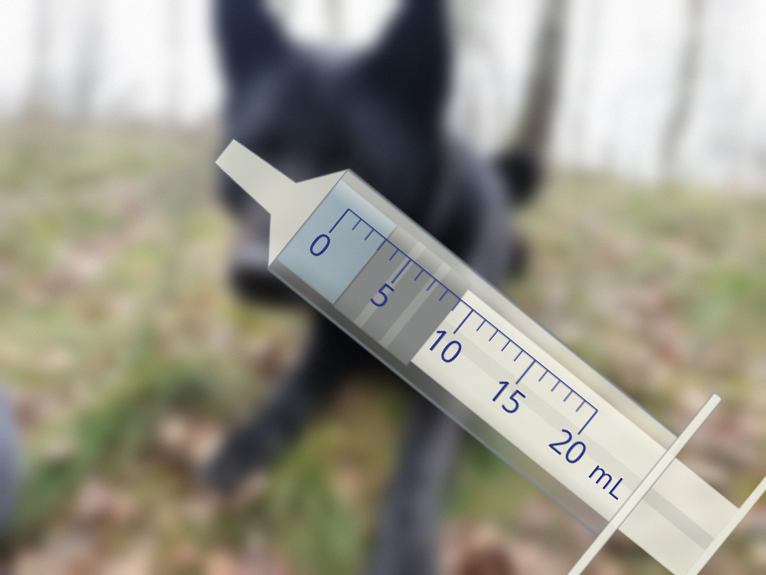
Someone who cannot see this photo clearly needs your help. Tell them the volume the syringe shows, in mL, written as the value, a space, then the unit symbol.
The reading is 3 mL
